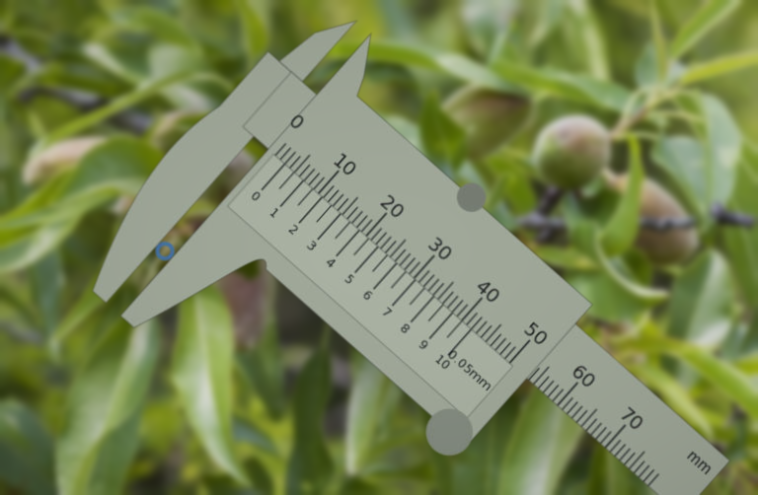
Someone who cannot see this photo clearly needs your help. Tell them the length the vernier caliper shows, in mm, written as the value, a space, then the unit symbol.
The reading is 3.0 mm
